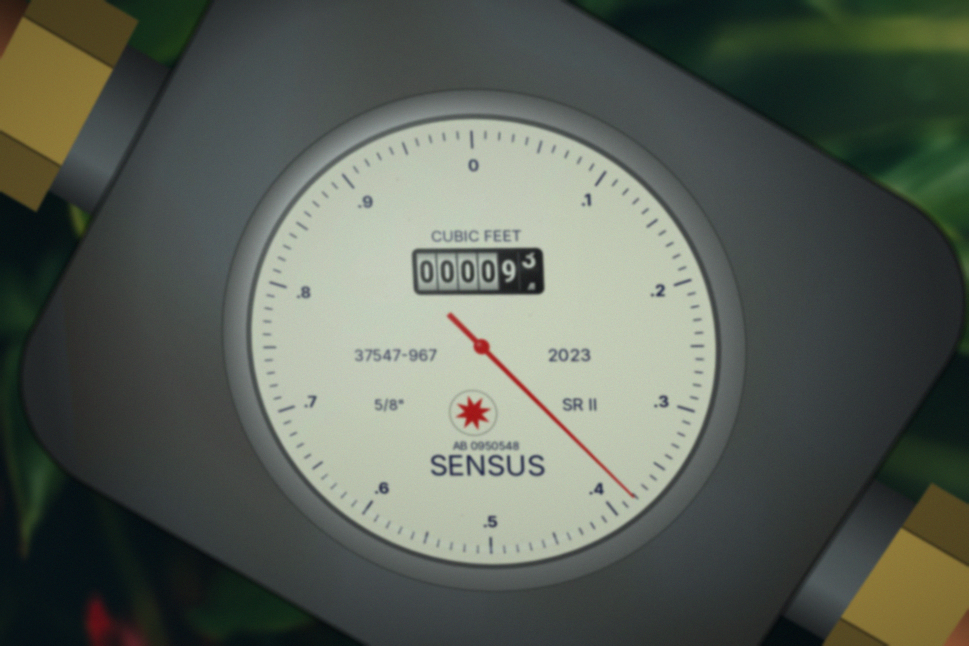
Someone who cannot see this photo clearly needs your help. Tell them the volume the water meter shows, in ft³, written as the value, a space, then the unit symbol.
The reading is 93.38 ft³
